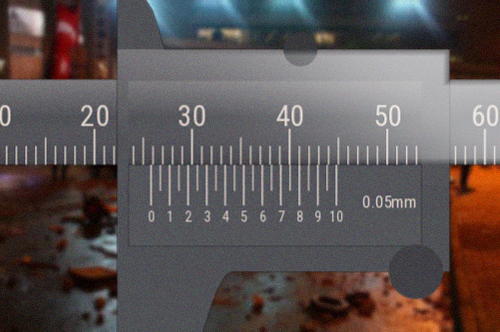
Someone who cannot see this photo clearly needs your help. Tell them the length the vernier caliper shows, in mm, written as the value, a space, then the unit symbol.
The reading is 25.8 mm
